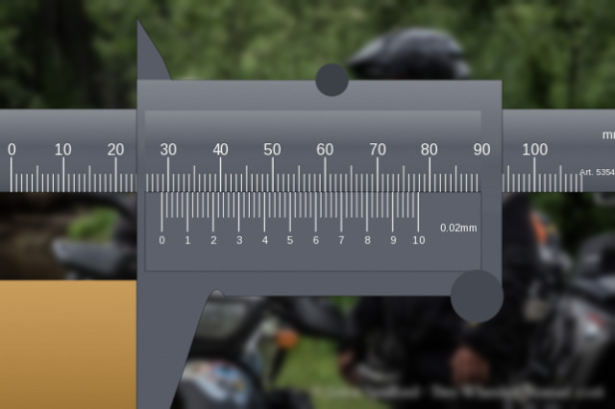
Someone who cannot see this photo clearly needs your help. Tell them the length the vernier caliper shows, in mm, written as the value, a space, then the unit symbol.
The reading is 28.8 mm
